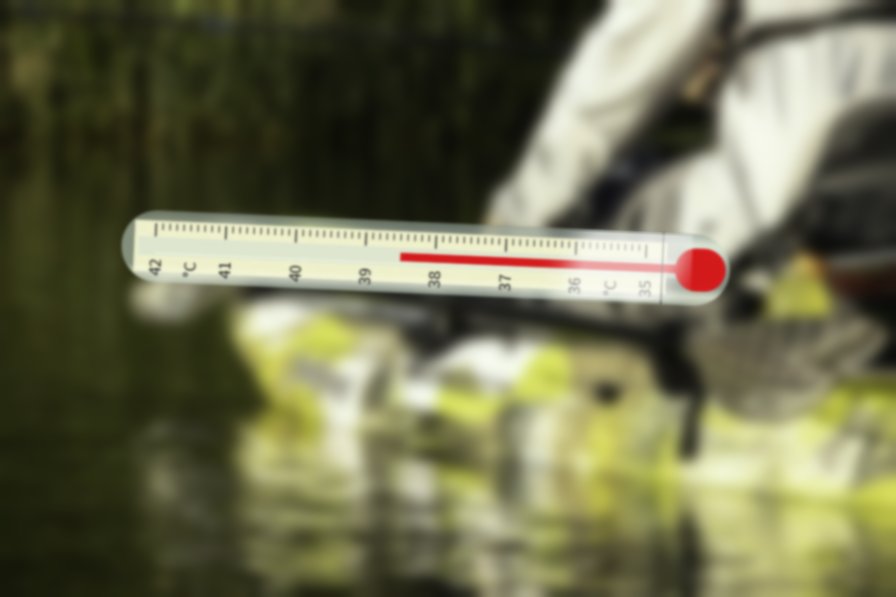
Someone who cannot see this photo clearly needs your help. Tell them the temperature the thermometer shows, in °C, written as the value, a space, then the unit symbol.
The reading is 38.5 °C
